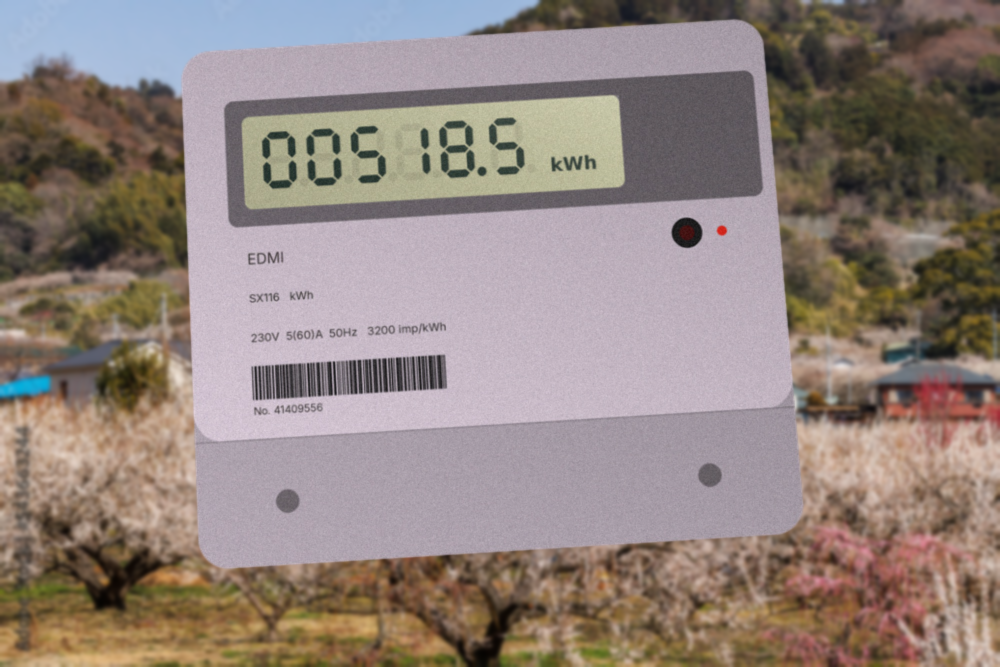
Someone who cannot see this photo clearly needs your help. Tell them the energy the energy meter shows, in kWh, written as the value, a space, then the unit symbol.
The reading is 518.5 kWh
